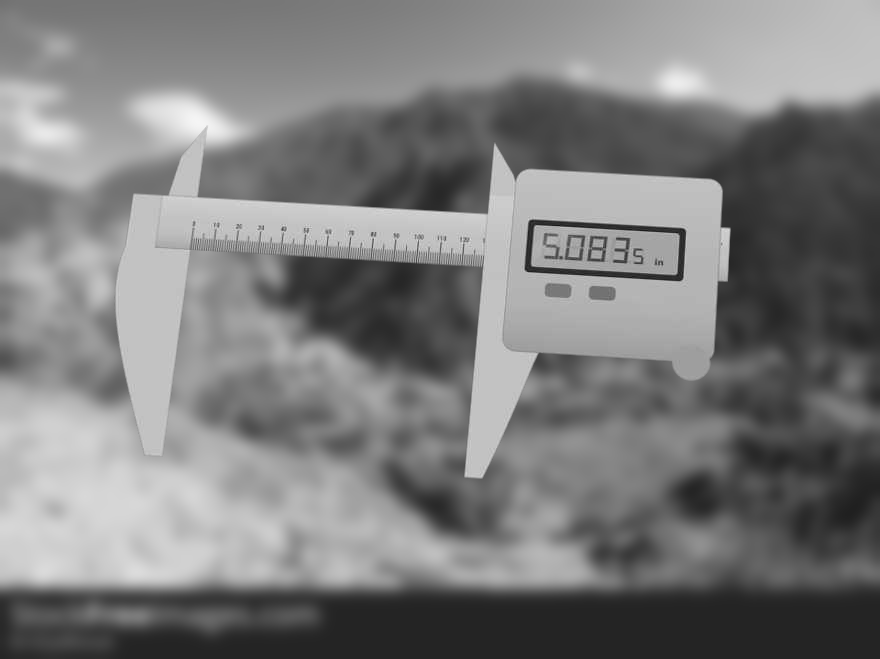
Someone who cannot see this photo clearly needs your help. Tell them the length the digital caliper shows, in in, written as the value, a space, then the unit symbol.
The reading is 5.0835 in
